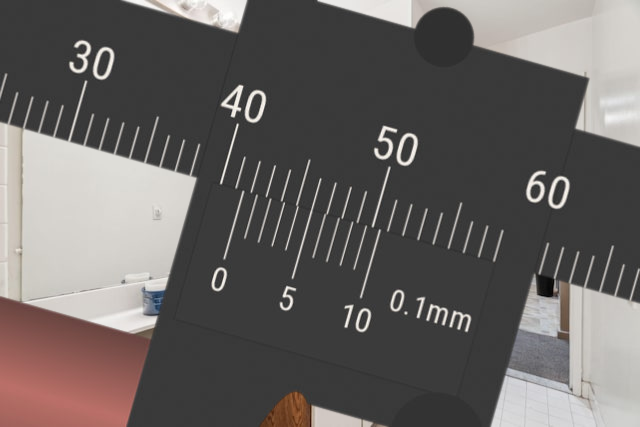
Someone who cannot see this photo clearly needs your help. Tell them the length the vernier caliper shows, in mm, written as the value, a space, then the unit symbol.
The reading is 41.5 mm
